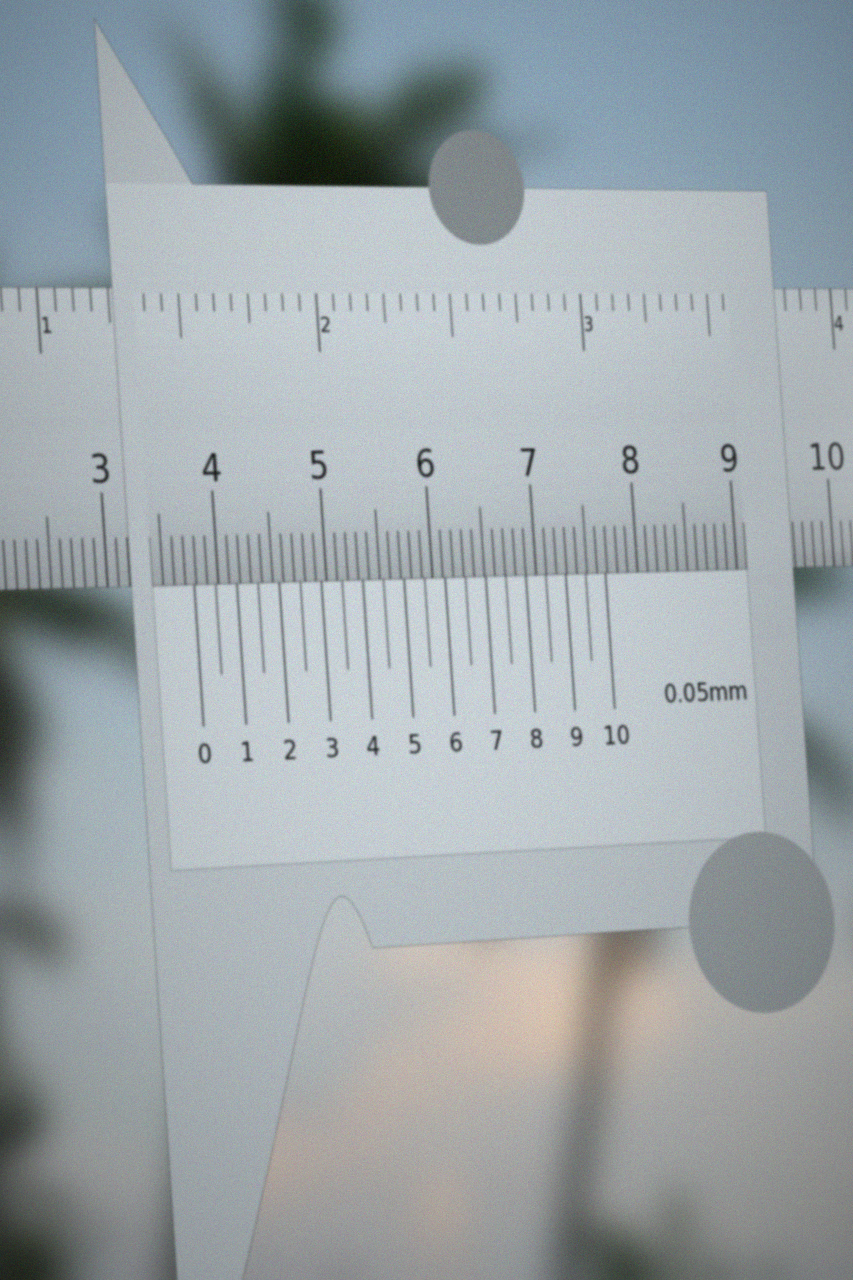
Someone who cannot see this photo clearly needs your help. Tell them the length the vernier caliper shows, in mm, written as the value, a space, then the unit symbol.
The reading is 37.8 mm
